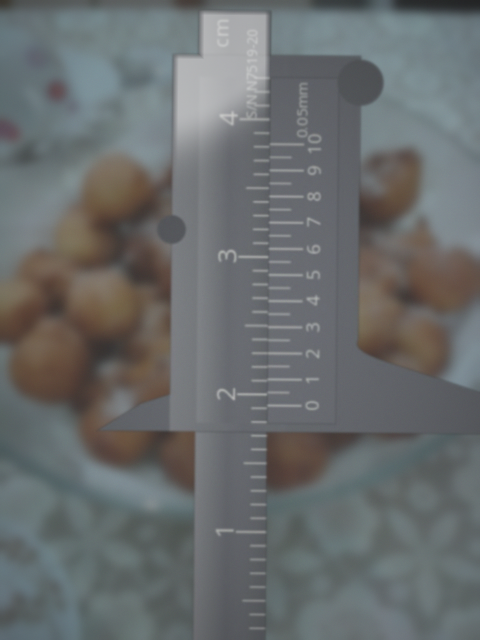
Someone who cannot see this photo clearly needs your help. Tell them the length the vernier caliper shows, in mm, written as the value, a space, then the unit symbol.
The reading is 19.2 mm
